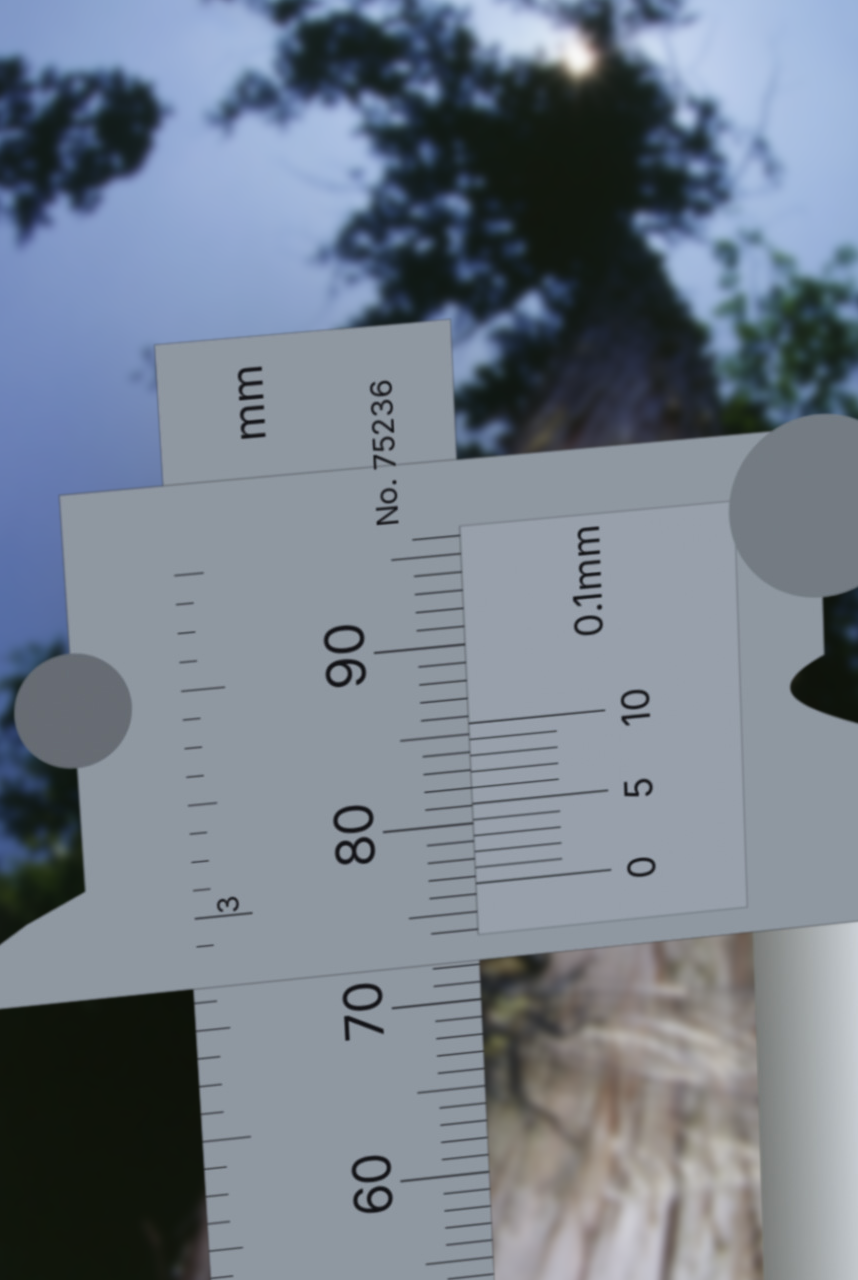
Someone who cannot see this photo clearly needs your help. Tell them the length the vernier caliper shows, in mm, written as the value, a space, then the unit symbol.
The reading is 76.6 mm
